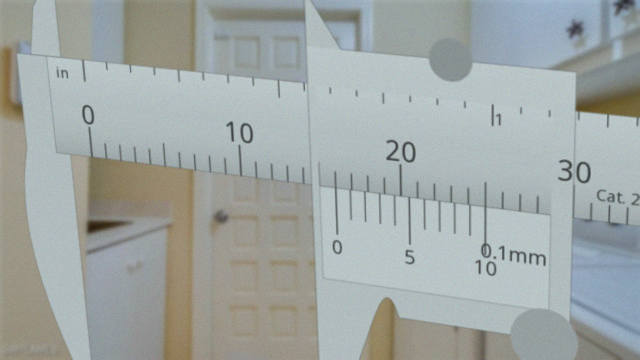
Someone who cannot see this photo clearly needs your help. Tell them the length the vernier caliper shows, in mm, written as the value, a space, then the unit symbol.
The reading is 16.0 mm
